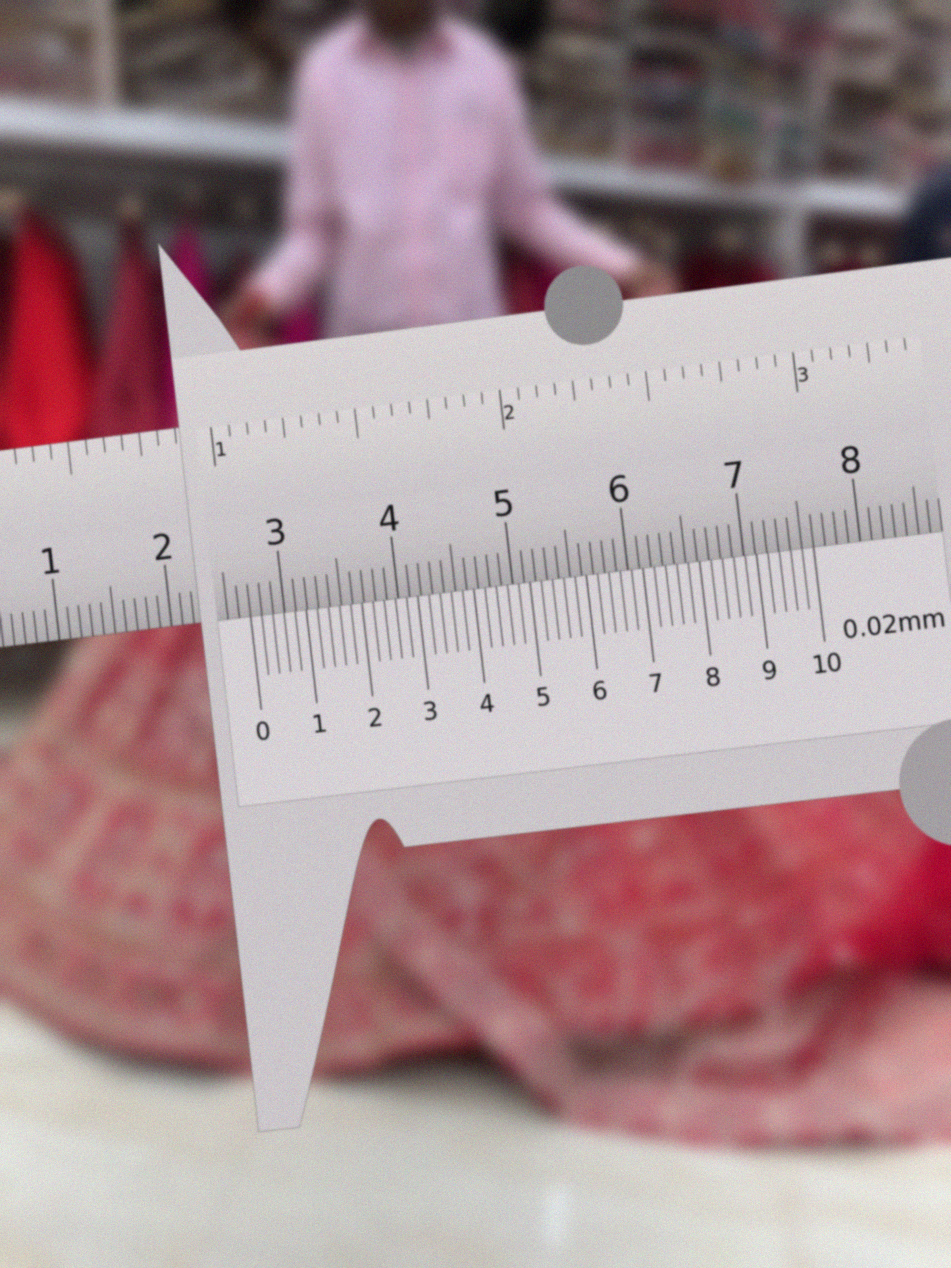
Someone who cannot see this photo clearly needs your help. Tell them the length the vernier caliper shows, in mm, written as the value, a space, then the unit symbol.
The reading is 27.0 mm
